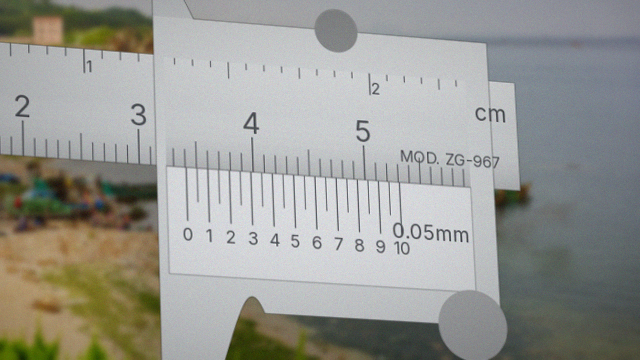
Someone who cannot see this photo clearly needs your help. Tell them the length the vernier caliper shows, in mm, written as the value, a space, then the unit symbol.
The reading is 34.1 mm
